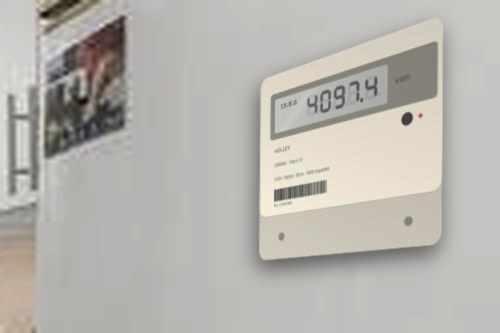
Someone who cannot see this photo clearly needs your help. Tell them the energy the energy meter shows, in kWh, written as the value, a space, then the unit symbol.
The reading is 4097.4 kWh
